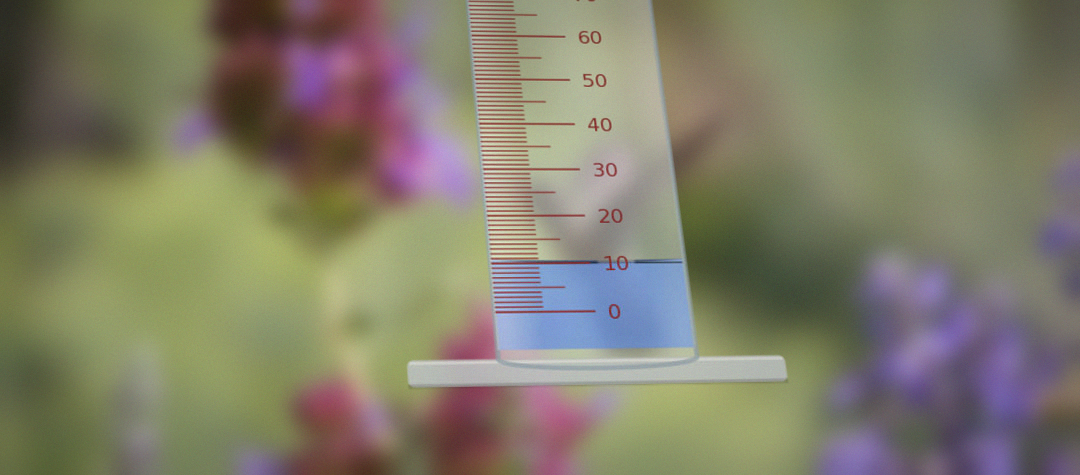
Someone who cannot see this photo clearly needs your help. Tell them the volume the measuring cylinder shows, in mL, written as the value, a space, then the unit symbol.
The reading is 10 mL
